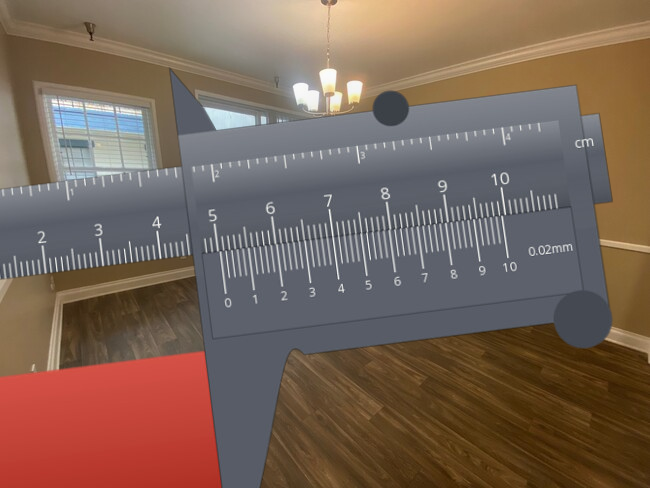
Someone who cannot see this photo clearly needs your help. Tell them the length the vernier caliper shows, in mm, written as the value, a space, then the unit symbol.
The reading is 50.4 mm
